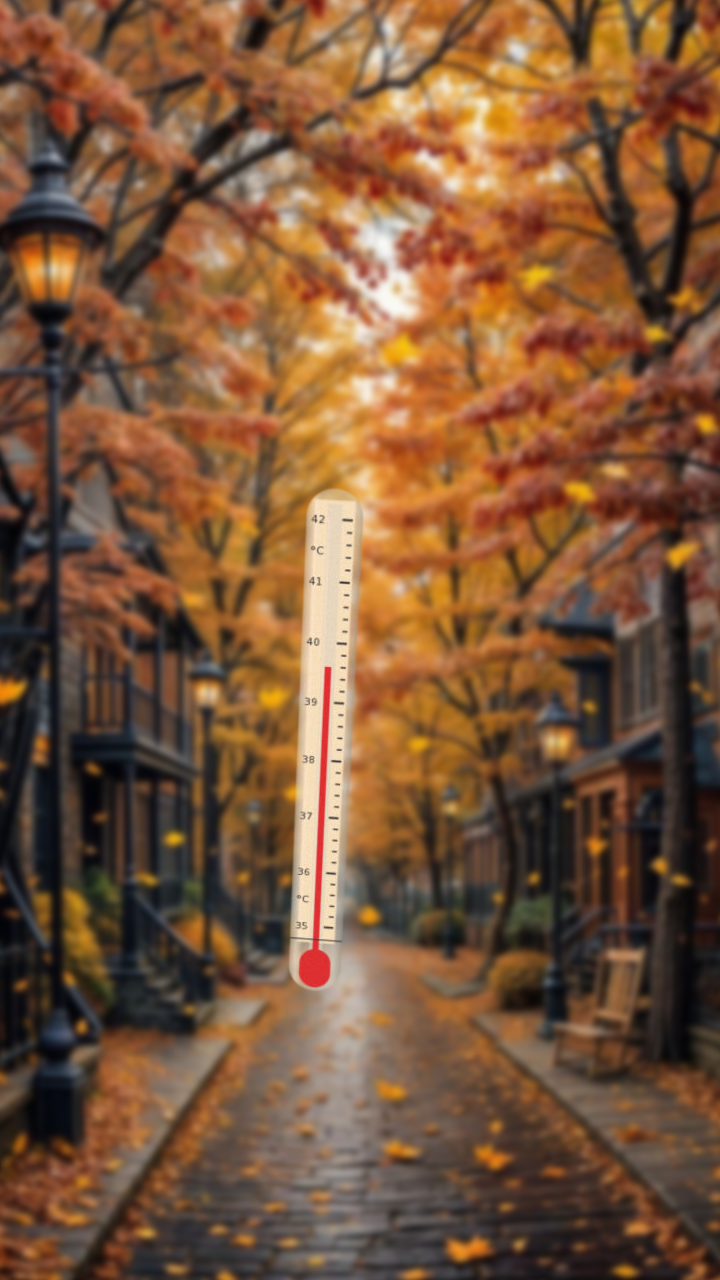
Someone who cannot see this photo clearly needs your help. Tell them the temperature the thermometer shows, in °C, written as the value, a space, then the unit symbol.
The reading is 39.6 °C
